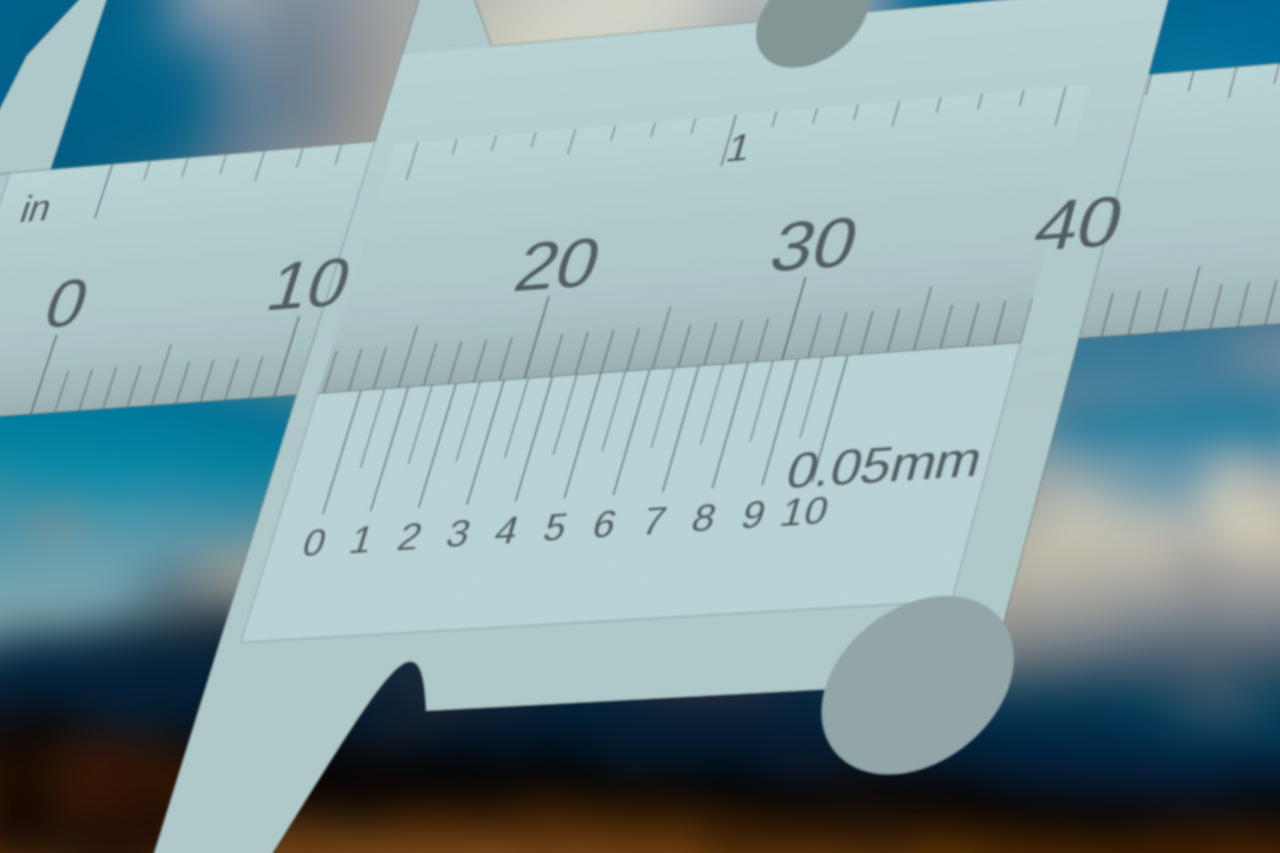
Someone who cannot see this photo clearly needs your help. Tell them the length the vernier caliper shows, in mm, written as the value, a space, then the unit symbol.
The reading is 13.5 mm
